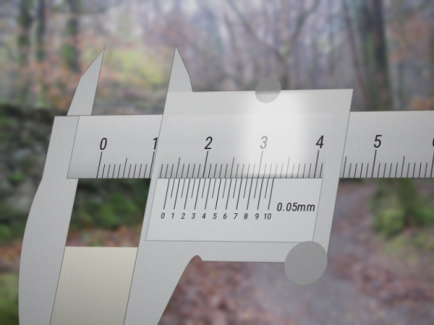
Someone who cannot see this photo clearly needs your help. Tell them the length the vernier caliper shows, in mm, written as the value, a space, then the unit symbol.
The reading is 13.8 mm
